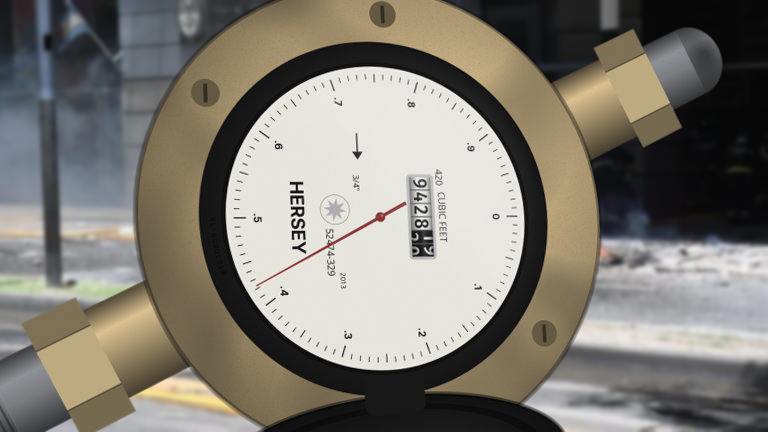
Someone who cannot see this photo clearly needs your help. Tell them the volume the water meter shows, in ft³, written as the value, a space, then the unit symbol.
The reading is 942819.42 ft³
